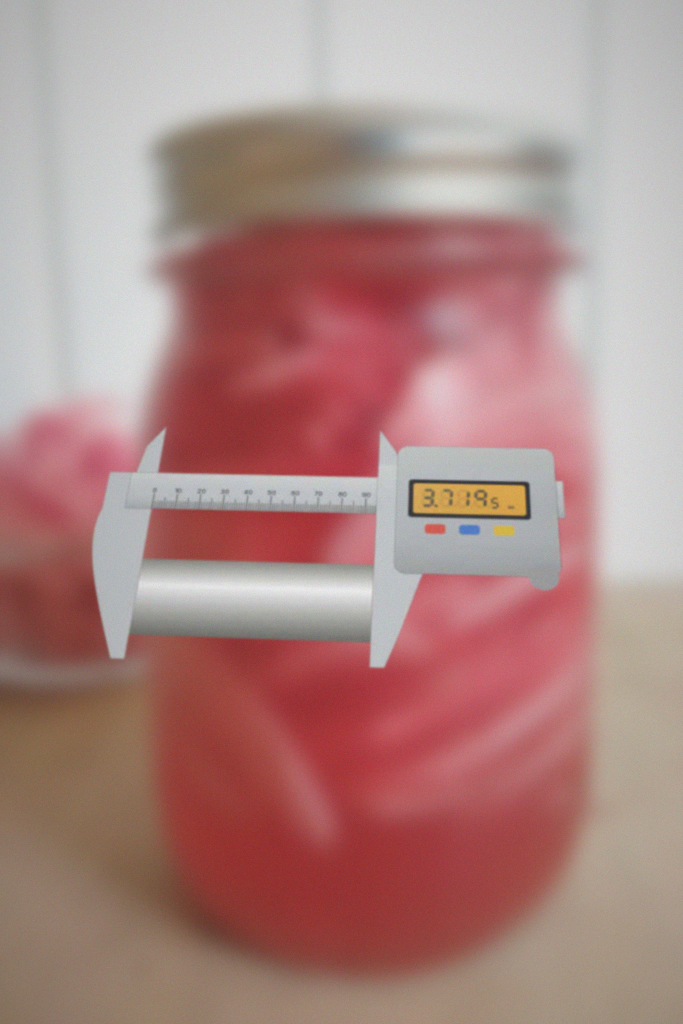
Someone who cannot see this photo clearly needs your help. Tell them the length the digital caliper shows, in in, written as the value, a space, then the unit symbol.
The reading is 3.7195 in
